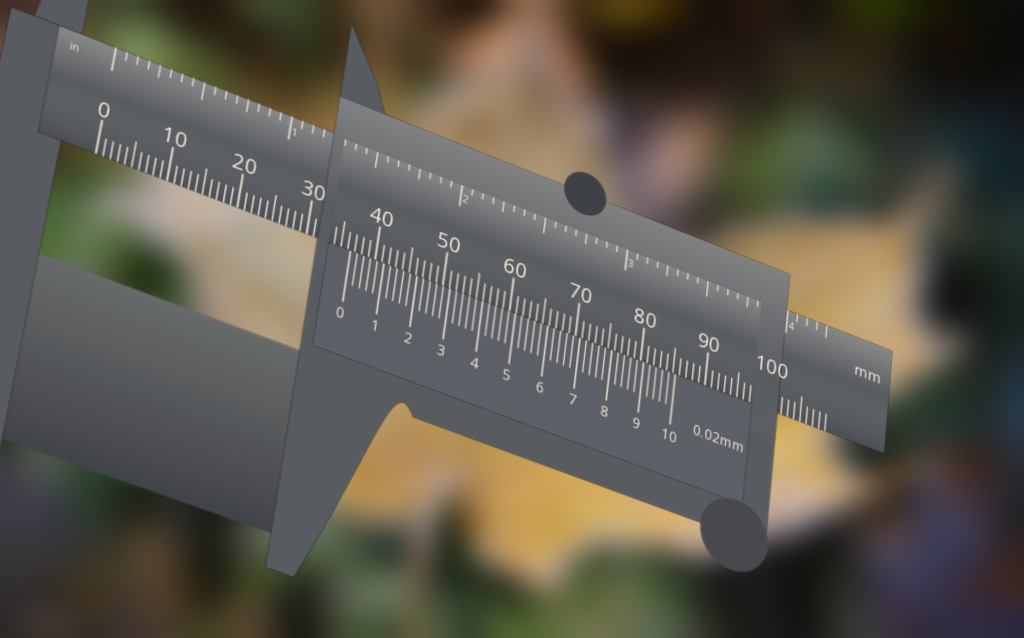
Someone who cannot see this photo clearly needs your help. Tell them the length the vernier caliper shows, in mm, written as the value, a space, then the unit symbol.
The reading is 36.4 mm
